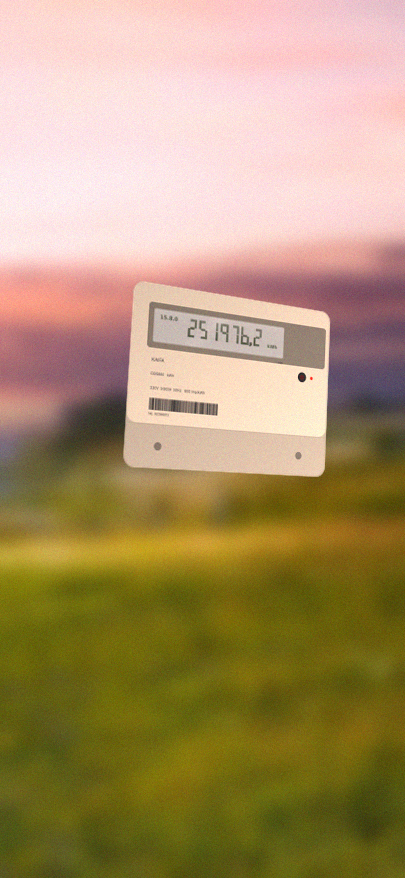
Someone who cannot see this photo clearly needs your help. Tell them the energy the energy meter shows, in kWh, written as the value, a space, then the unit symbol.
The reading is 251976.2 kWh
